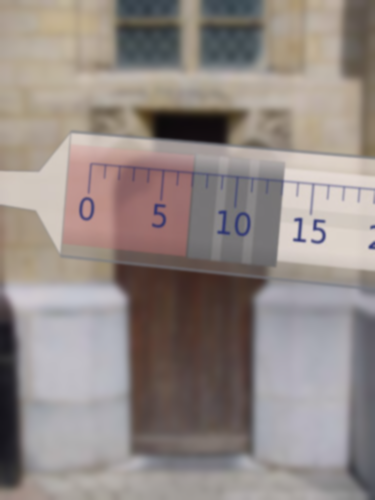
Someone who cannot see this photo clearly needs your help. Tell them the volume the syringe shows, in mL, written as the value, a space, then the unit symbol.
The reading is 7 mL
